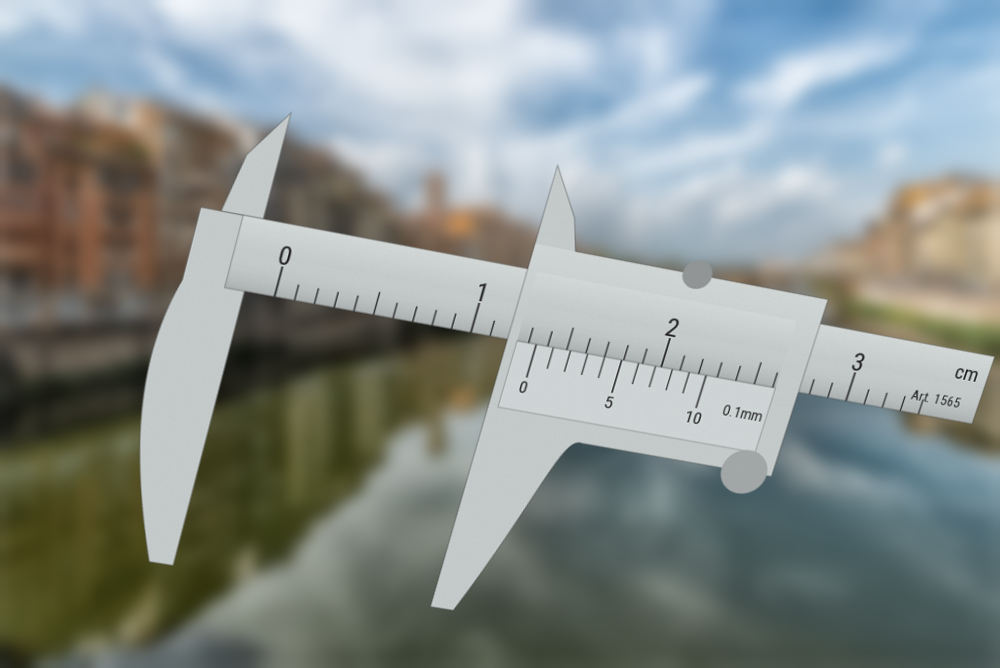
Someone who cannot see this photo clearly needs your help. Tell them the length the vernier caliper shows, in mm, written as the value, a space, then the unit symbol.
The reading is 13.4 mm
